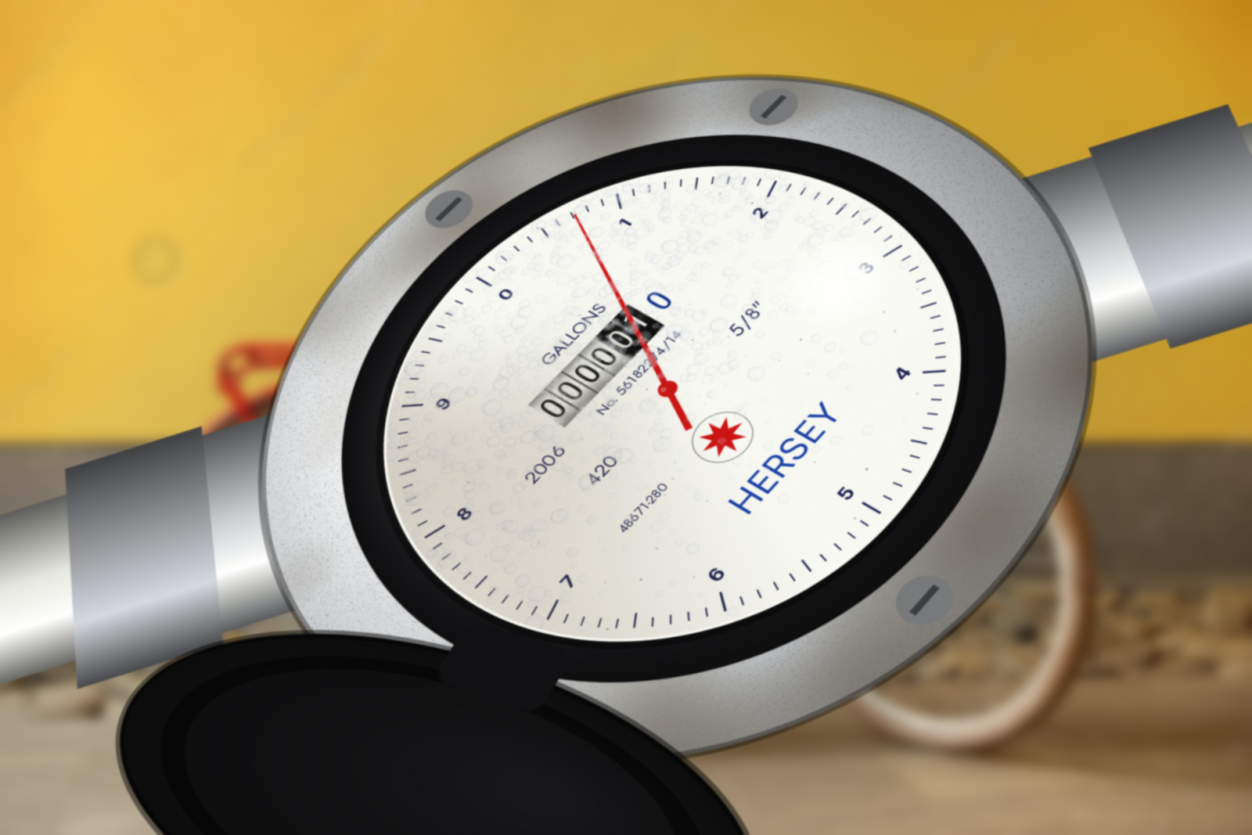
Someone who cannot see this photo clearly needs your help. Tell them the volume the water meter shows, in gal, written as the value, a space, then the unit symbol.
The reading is 10.7 gal
